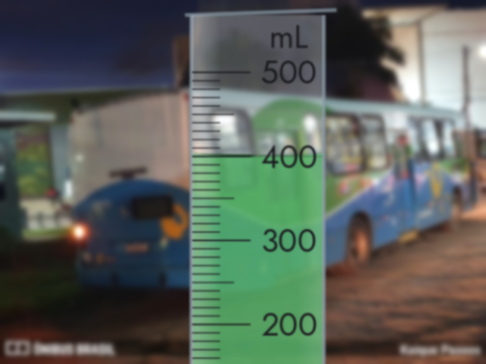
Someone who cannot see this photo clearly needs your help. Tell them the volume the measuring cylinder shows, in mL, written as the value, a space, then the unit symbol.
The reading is 400 mL
